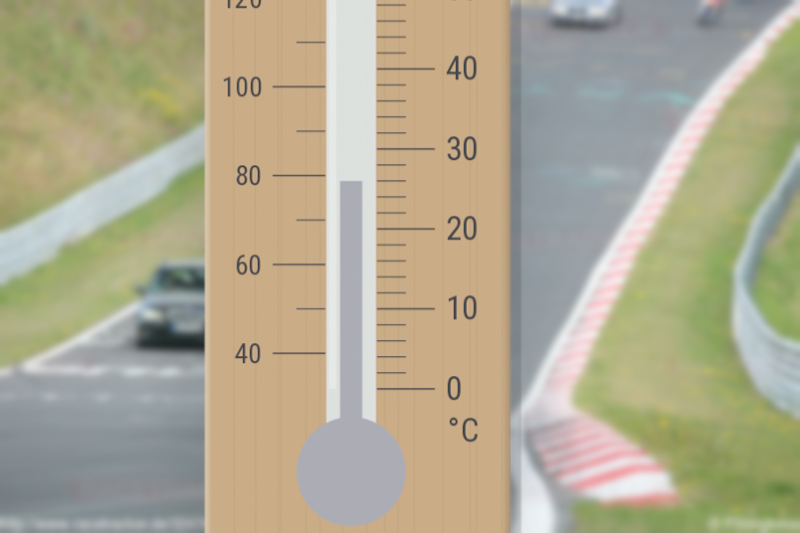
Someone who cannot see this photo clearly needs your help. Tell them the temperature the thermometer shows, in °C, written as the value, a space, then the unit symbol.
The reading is 26 °C
